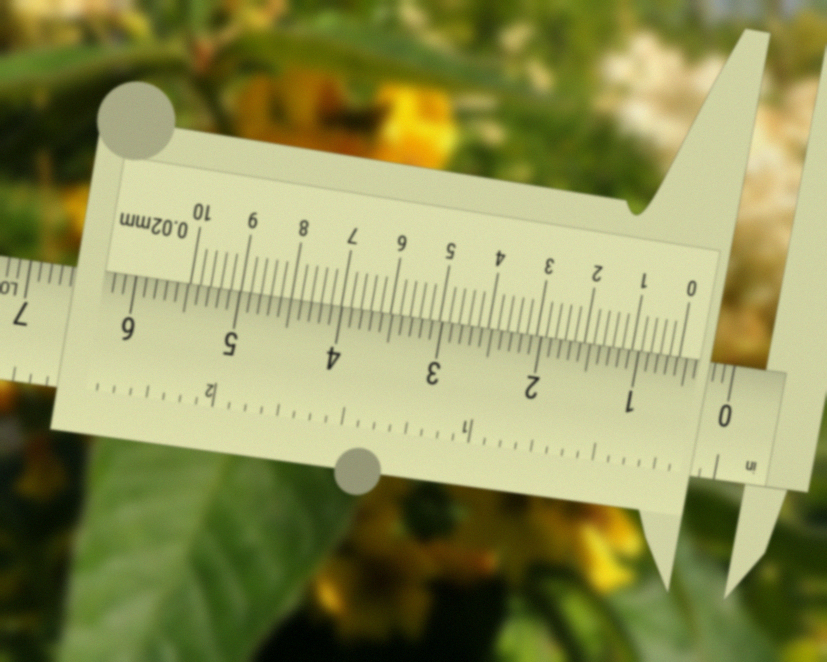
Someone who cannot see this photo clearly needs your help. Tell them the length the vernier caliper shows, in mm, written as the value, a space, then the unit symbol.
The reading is 5.8 mm
